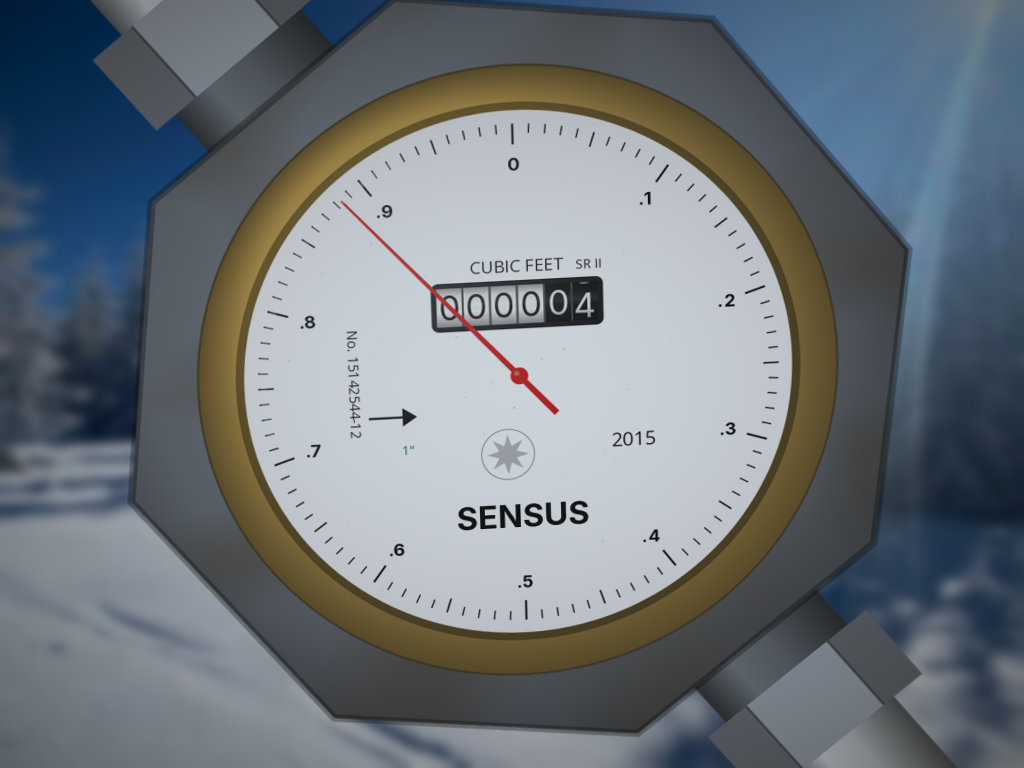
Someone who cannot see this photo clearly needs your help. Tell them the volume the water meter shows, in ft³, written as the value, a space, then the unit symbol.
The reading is 3.88 ft³
